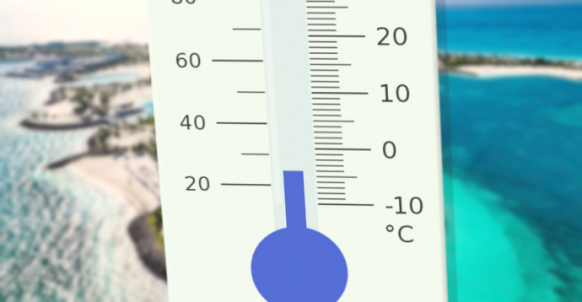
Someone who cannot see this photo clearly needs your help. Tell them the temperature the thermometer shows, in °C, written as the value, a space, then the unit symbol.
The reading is -4 °C
